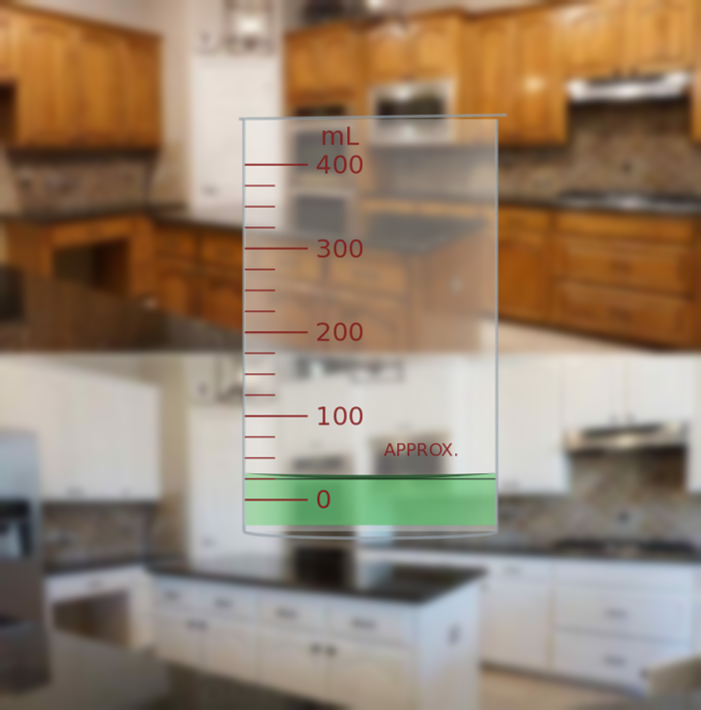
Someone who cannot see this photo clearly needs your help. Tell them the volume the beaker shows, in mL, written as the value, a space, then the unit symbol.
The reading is 25 mL
